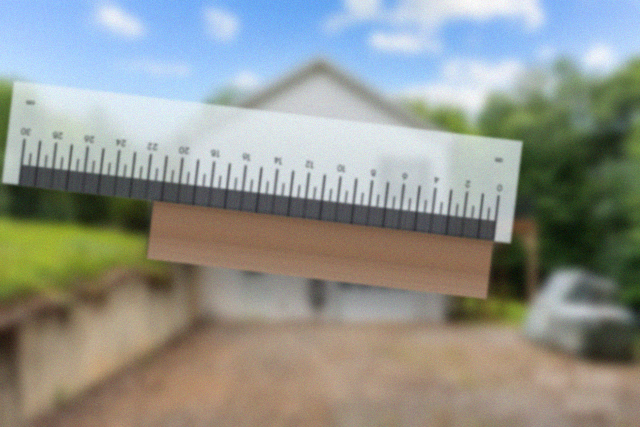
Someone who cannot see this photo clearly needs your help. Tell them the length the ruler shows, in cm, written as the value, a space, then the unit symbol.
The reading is 21.5 cm
